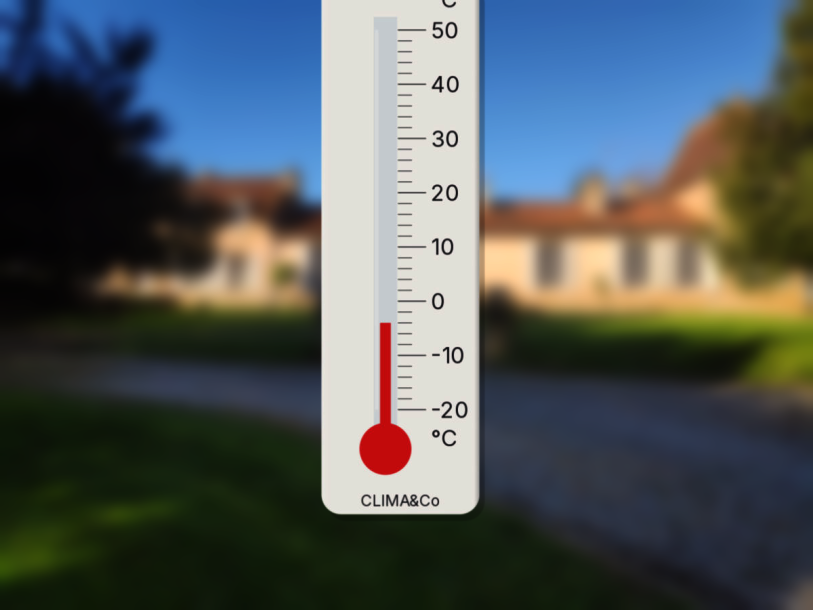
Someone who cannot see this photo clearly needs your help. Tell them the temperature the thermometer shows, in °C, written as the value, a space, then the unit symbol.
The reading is -4 °C
